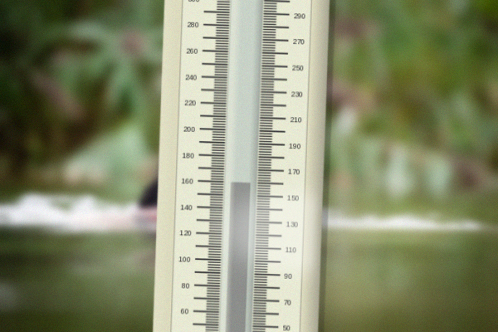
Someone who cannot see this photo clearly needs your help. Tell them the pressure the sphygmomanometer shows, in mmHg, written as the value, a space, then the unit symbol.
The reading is 160 mmHg
